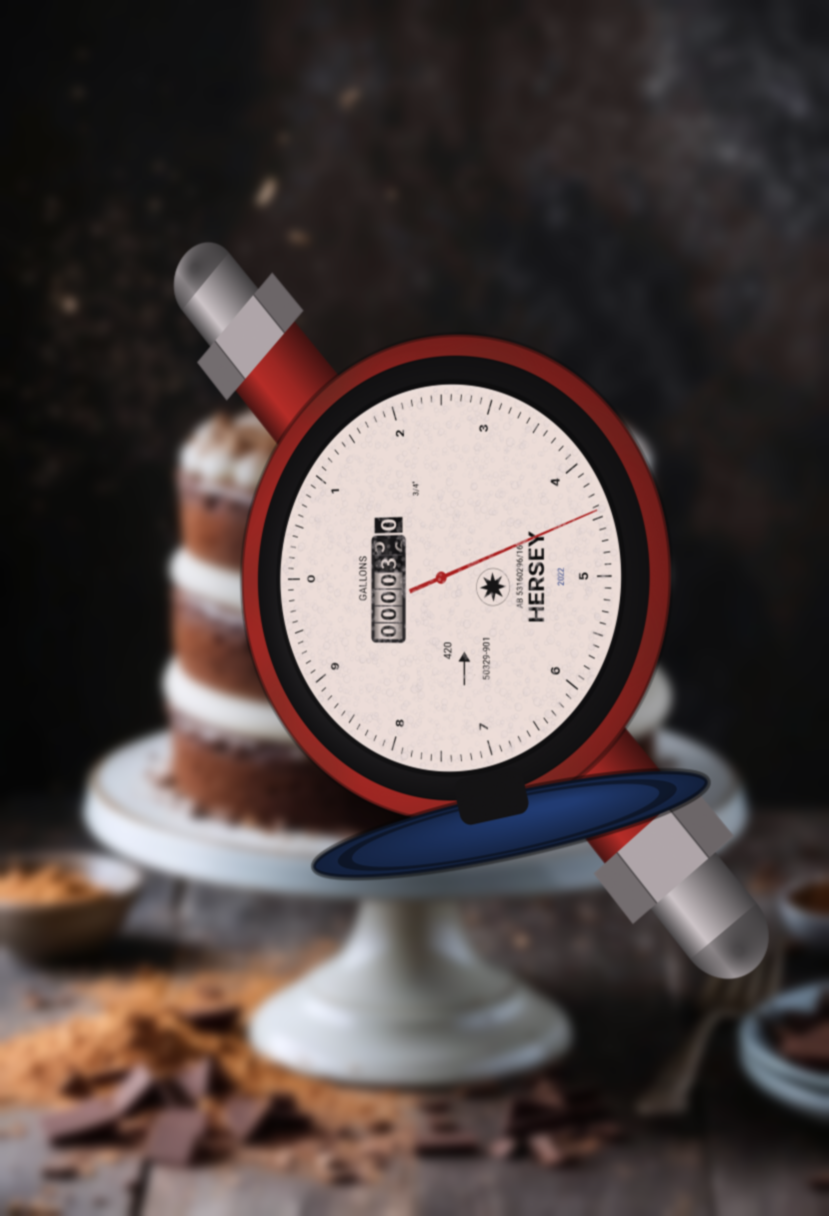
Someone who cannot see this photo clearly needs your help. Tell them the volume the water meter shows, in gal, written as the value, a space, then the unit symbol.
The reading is 354.4 gal
